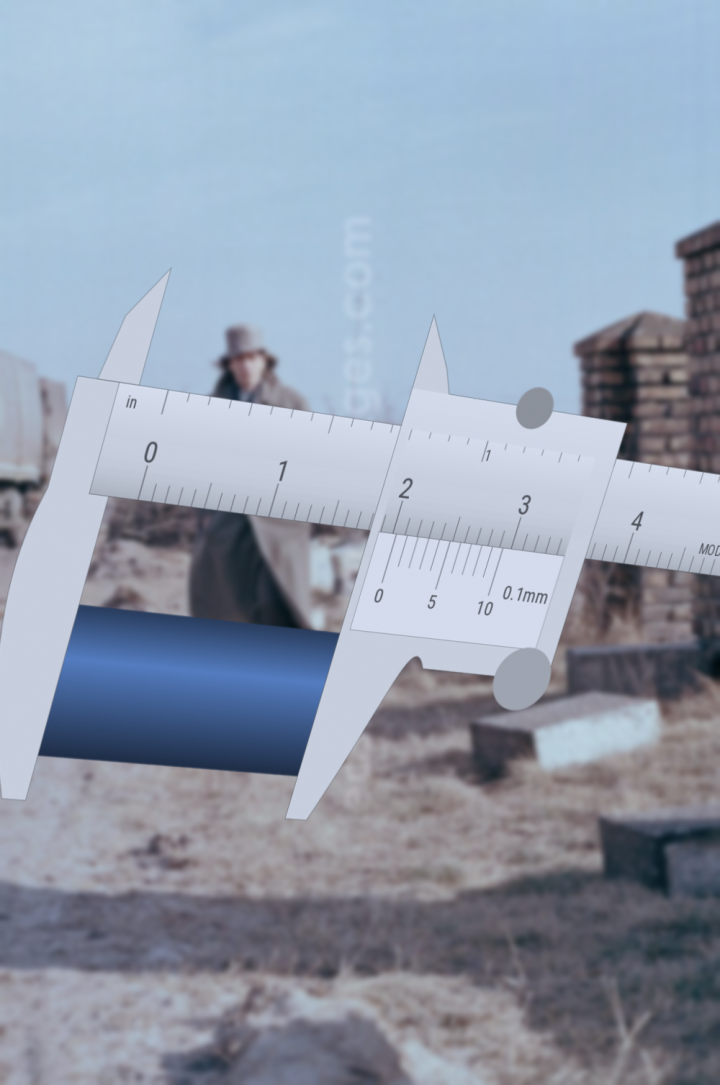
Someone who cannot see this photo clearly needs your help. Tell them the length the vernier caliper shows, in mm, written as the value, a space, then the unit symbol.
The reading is 20.3 mm
